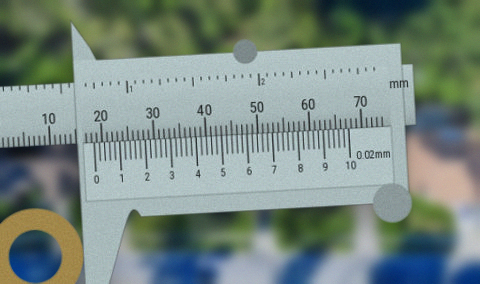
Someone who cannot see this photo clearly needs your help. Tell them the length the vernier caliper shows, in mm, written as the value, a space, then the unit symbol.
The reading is 18.5 mm
